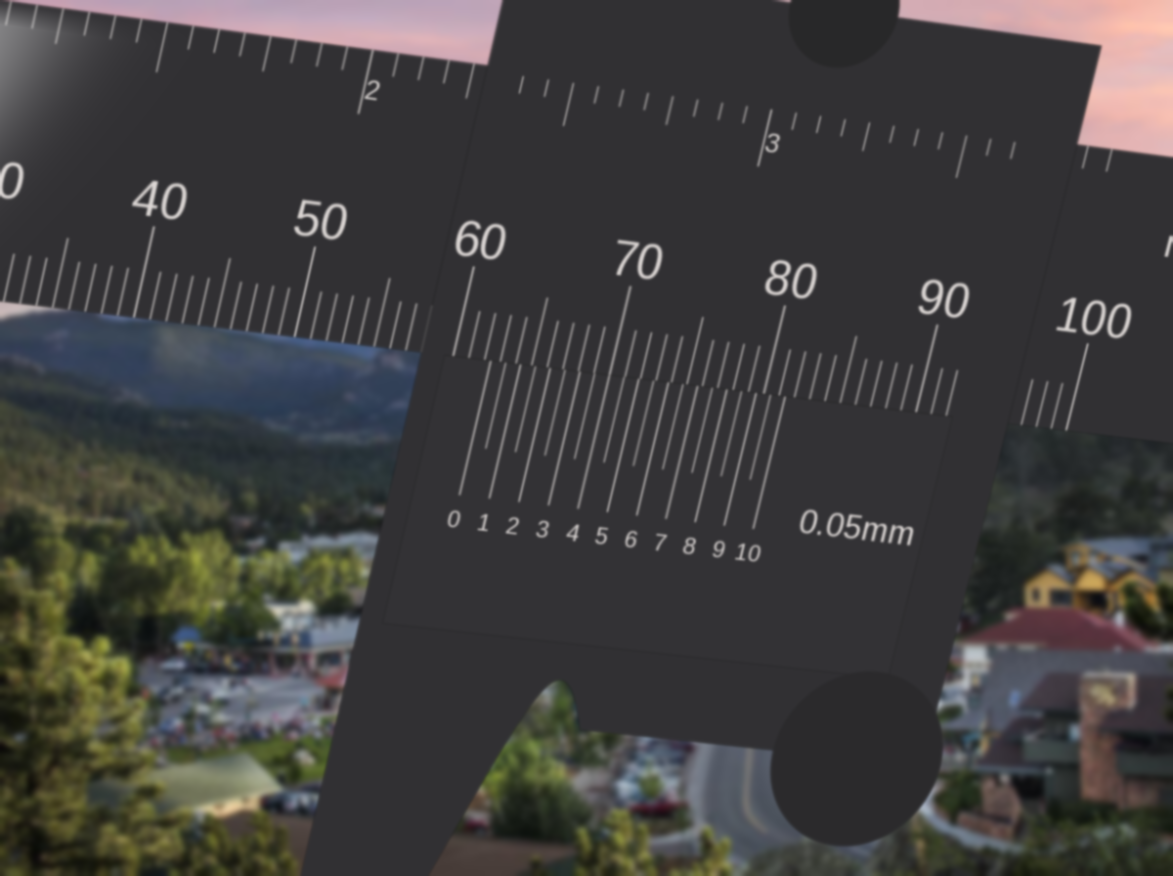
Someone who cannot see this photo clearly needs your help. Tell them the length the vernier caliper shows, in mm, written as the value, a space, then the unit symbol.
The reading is 62.4 mm
